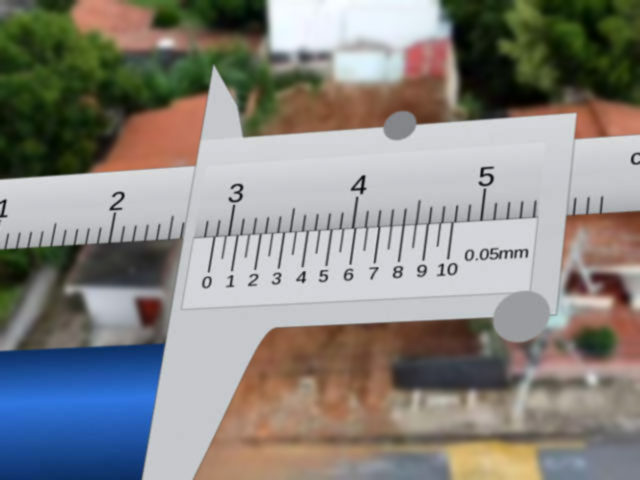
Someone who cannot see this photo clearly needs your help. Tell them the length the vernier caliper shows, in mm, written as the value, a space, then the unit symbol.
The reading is 28.8 mm
